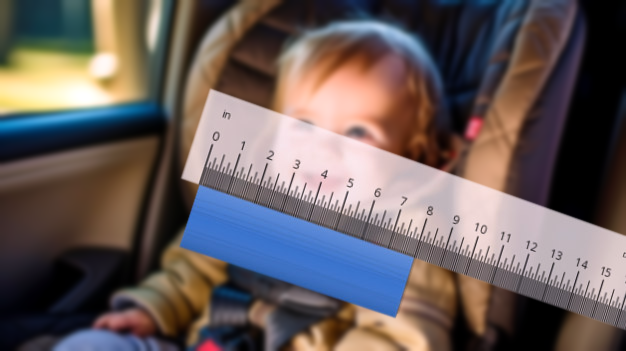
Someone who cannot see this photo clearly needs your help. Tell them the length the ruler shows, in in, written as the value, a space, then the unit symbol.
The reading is 8 in
